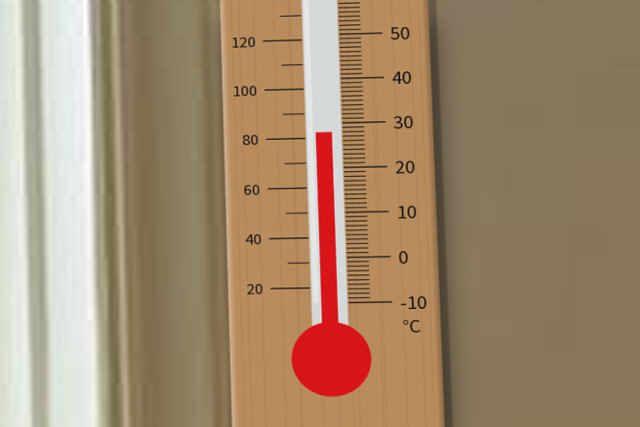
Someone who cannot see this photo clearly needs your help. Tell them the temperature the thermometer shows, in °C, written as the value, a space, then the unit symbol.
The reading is 28 °C
